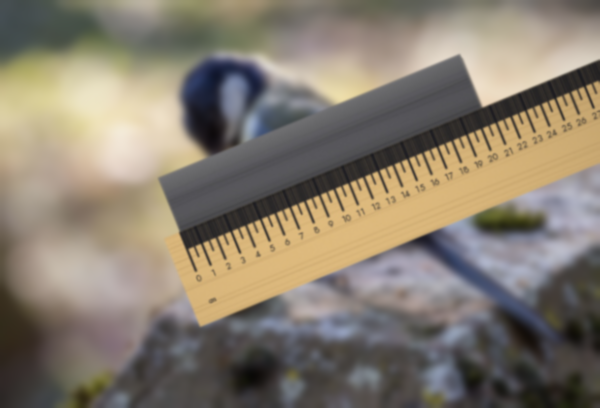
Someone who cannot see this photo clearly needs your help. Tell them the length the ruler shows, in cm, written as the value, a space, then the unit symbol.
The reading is 20.5 cm
